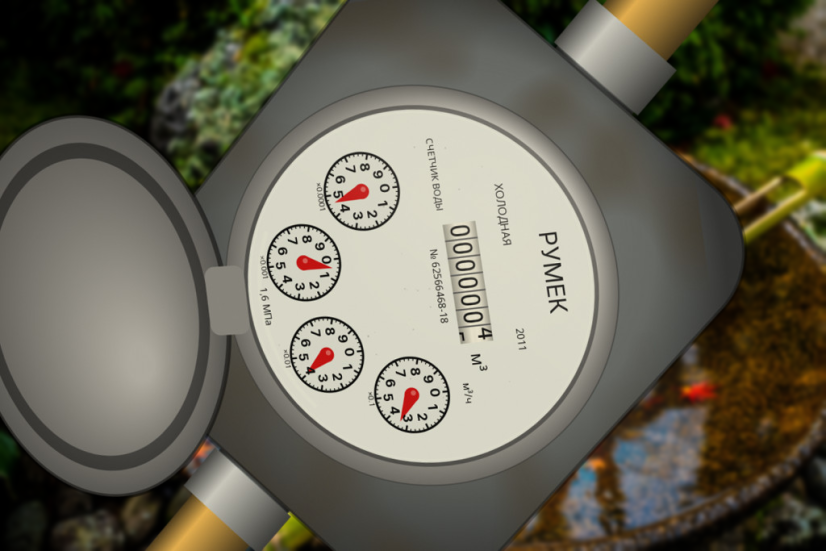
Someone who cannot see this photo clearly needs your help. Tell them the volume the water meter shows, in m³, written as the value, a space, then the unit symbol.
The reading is 4.3404 m³
